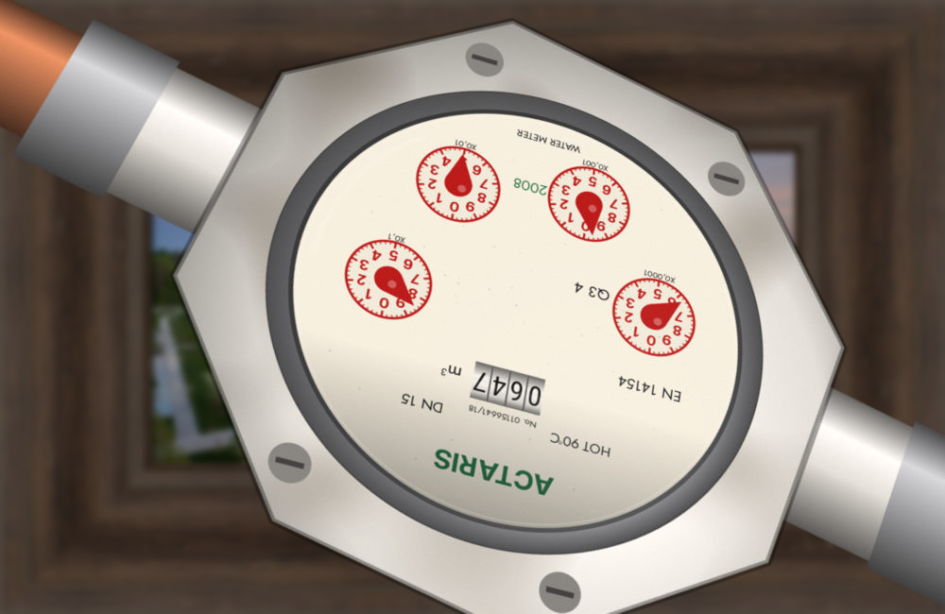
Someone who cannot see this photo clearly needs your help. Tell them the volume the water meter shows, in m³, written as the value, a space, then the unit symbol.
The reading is 647.8496 m³
